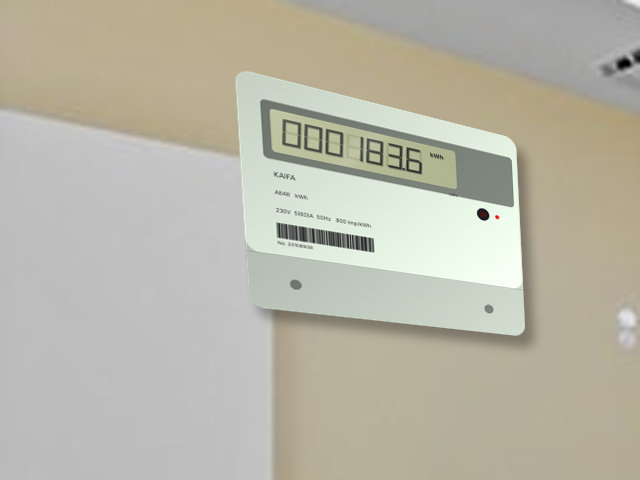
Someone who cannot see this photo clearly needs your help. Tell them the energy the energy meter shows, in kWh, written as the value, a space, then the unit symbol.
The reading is 183.6 kWh
